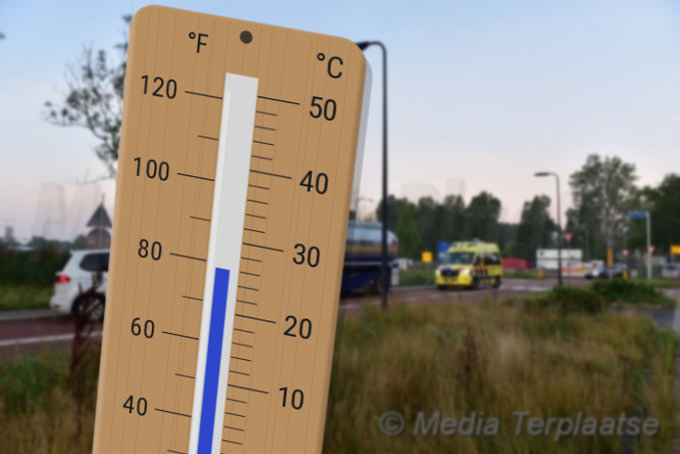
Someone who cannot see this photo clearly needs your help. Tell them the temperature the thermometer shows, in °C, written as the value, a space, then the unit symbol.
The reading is 26 °C
